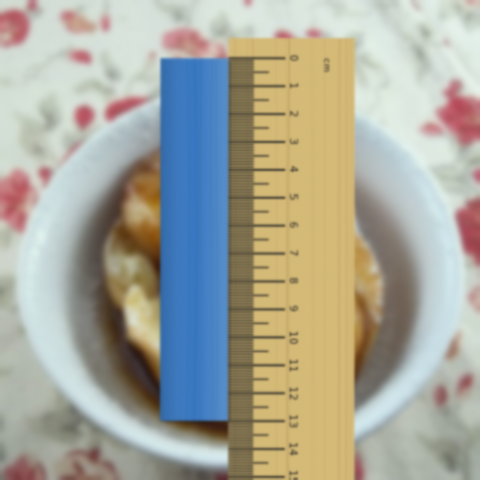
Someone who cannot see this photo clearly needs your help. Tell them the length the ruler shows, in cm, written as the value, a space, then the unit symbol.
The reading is 13 cm
